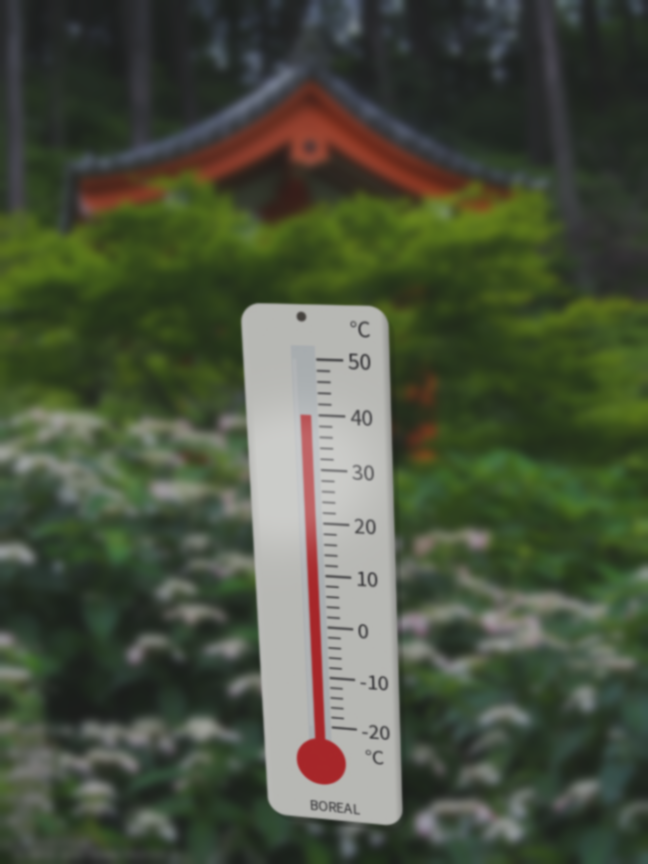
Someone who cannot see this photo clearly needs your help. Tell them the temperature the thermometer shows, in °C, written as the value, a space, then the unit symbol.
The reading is 40 °C
